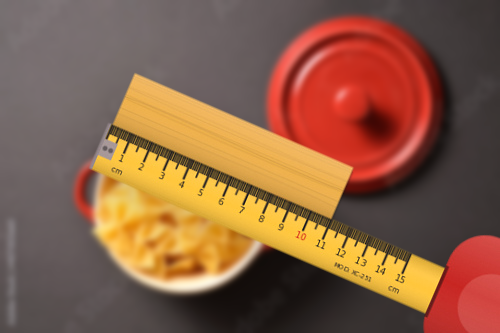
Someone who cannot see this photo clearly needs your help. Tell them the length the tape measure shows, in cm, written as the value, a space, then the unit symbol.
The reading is 11 cm
